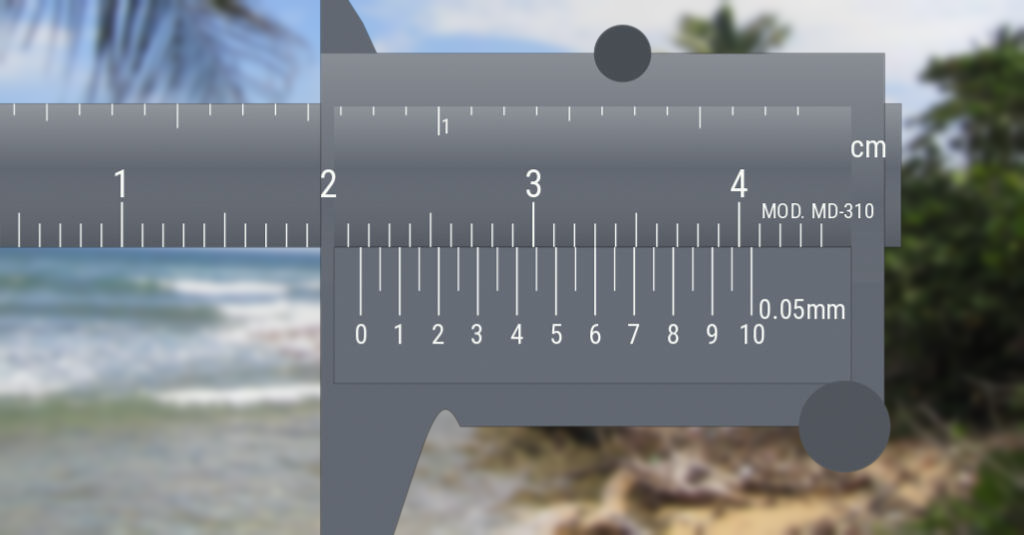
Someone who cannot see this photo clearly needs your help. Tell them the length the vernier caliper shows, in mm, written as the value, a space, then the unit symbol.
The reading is 21.6 mm
